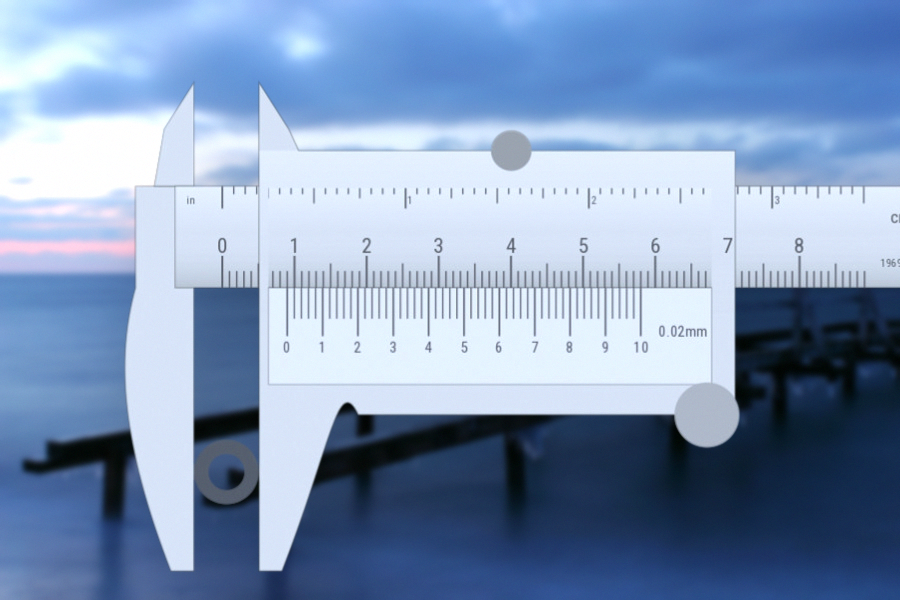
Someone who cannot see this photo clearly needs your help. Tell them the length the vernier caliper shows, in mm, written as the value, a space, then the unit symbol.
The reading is 9.0 mm
